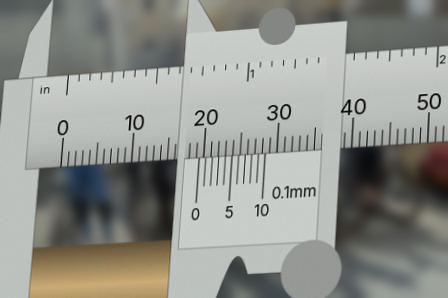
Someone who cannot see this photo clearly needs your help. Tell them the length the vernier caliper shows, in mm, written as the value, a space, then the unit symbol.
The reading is 19.4 mm
